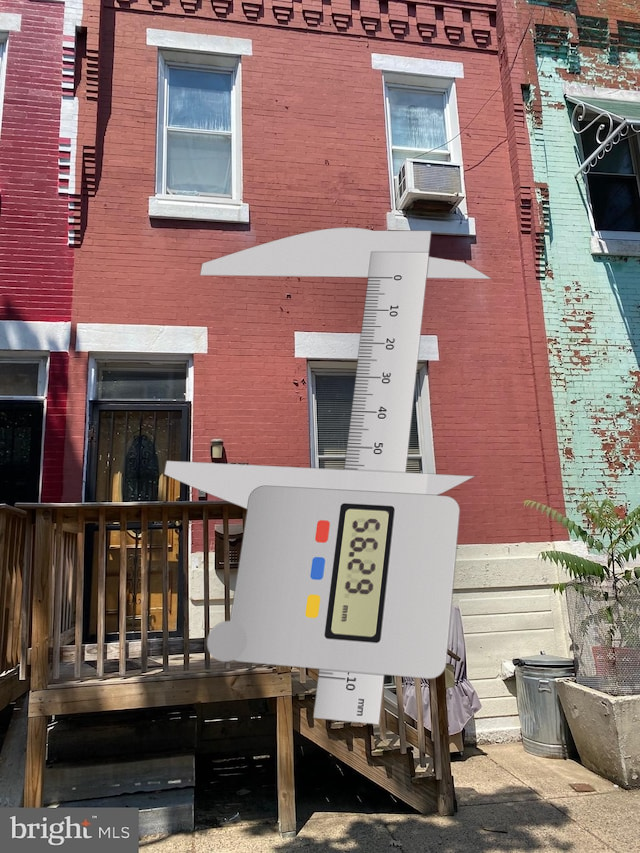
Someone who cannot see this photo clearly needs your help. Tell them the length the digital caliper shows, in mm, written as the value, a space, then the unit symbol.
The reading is 56.29 mm
